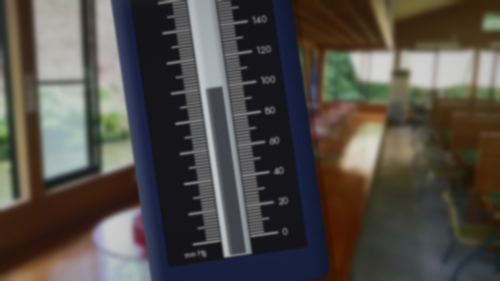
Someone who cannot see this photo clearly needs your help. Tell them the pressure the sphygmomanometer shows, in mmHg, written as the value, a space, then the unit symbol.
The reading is 100 mmHg
